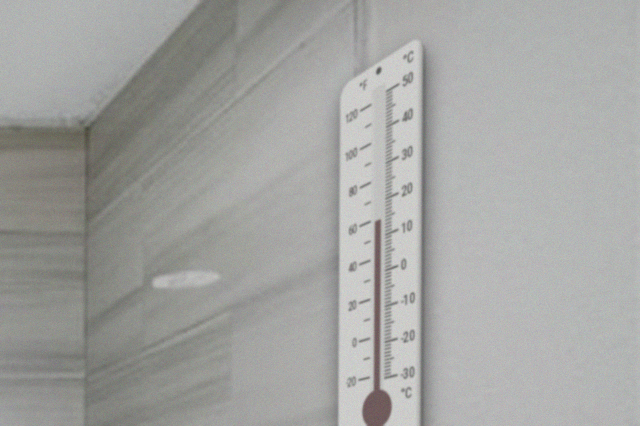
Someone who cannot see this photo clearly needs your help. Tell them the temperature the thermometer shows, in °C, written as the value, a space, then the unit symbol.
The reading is 15 °C
